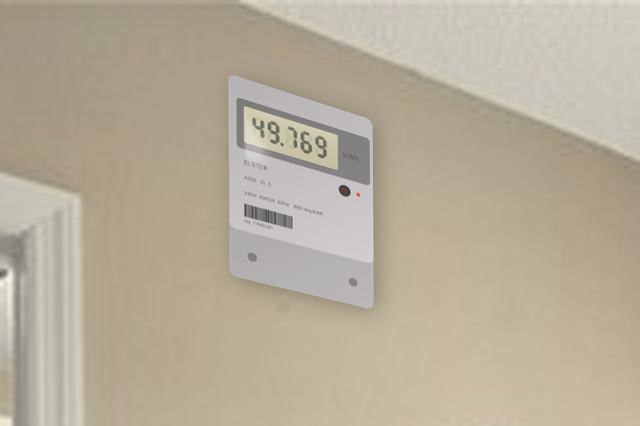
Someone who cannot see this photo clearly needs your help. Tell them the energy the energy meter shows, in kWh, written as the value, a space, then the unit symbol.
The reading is 49.769 kWh
